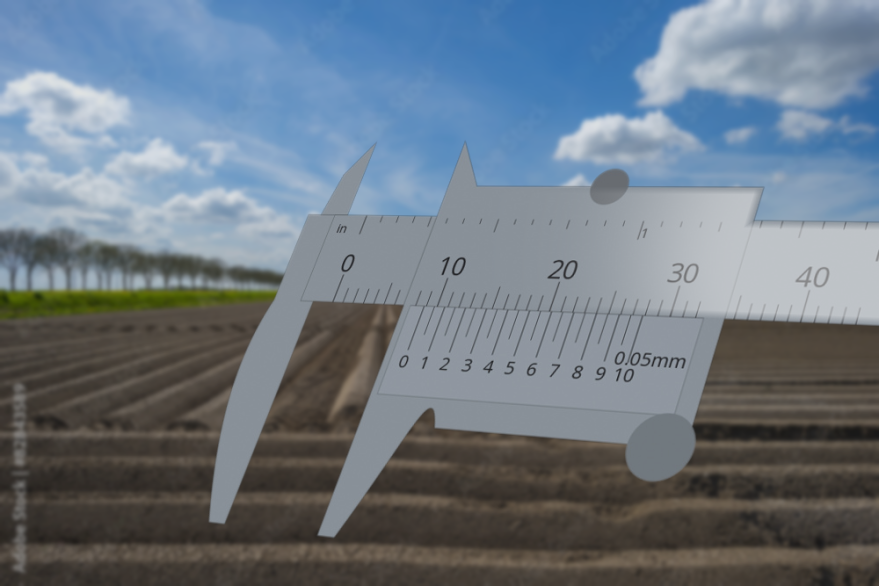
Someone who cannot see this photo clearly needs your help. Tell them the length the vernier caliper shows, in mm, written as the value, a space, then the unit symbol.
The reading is 8.8 mm
